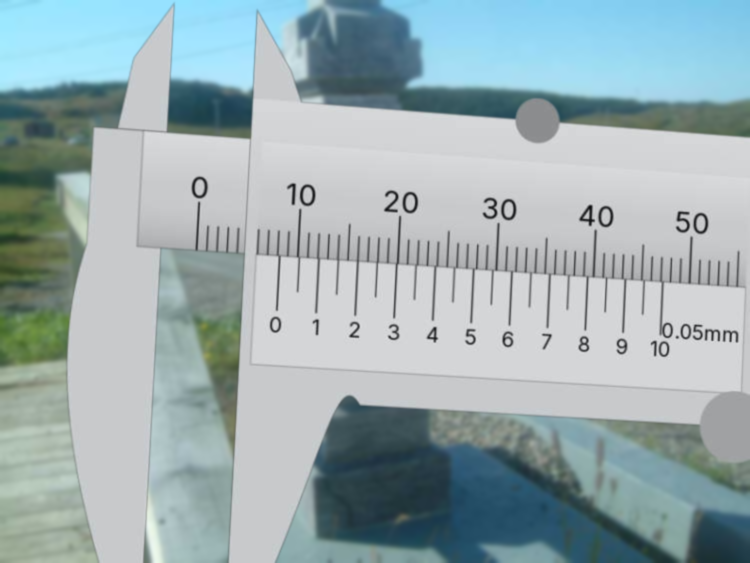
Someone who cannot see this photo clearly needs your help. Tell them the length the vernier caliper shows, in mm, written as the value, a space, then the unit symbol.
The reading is 8.2 mm
